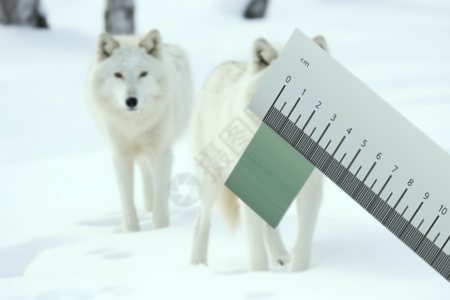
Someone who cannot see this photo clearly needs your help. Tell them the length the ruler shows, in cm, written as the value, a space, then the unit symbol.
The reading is 3.5 cm
